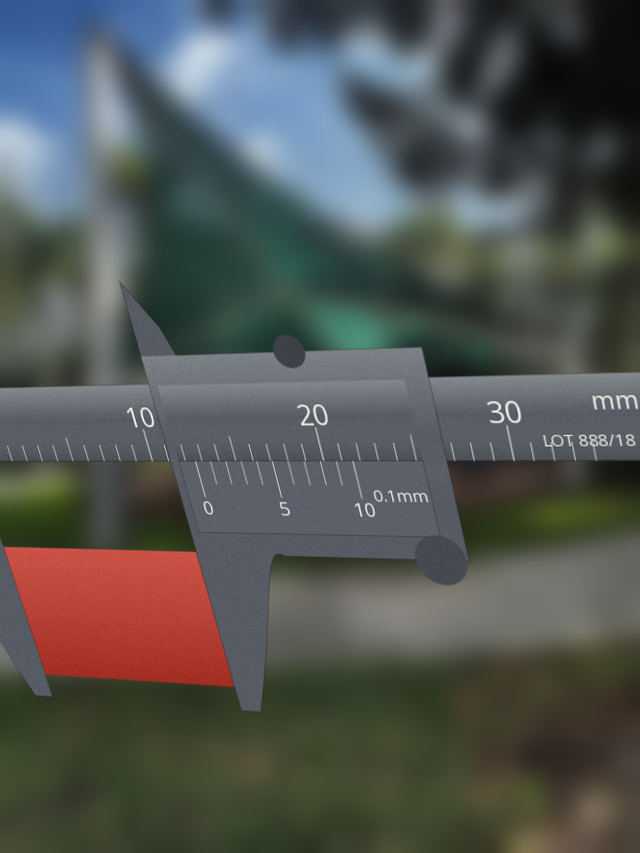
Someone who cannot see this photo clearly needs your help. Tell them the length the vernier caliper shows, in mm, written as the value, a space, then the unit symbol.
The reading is 12.6 mm
